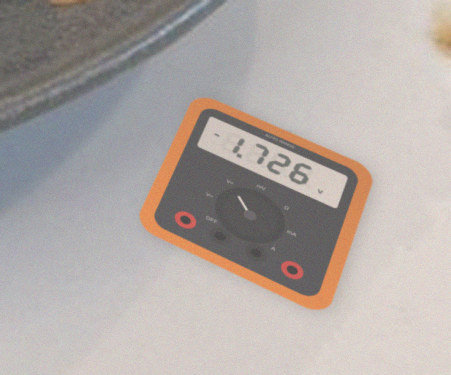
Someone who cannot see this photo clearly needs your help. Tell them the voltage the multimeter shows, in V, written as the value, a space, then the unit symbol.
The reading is -1.726 V
